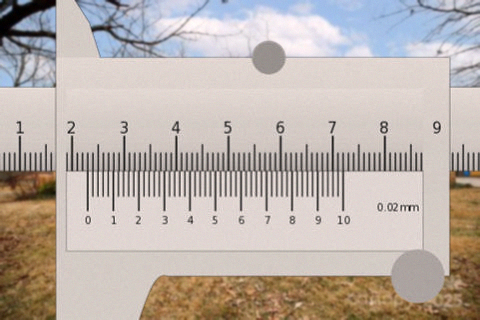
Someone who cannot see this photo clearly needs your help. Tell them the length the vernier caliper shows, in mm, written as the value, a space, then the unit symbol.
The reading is 23.0 mm
